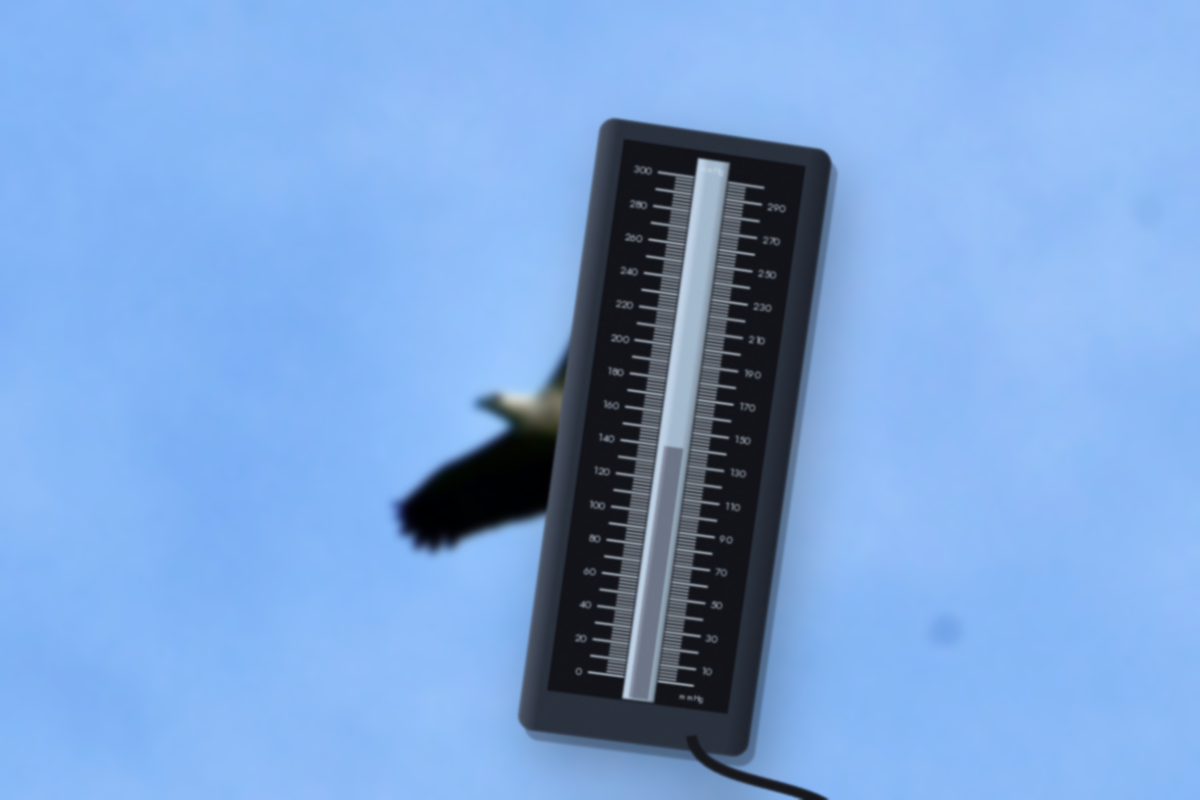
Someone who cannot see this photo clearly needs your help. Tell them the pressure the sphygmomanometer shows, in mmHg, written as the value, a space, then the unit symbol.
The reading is 140 mmHg
